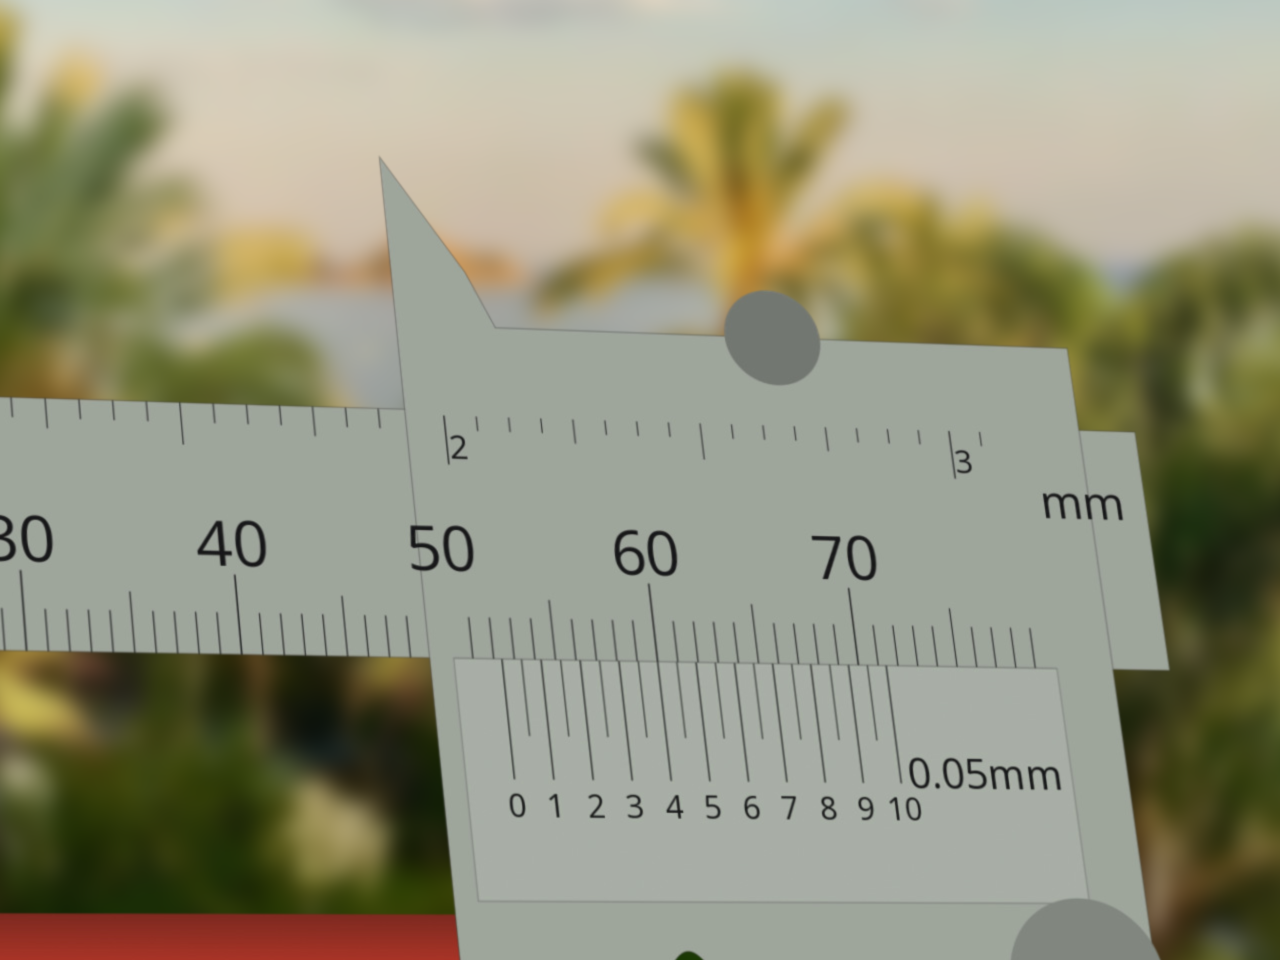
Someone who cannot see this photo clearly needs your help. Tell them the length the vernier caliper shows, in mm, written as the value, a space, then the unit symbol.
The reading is 52.4 mm
